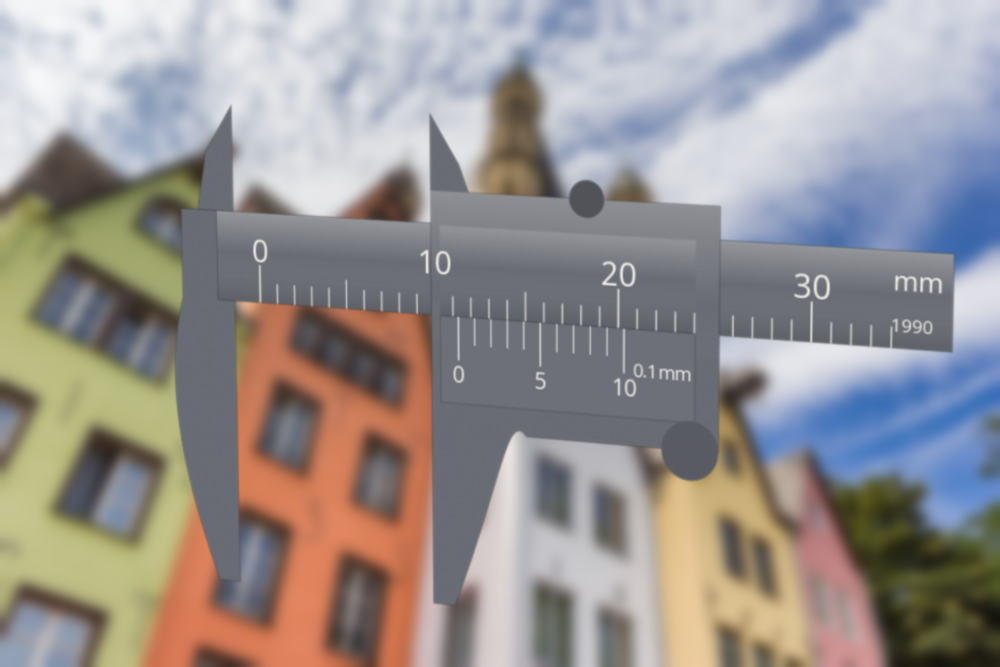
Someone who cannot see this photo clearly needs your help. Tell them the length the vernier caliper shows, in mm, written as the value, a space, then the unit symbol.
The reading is 11.3 mm
